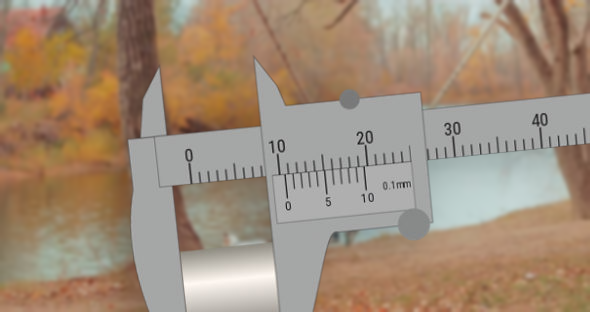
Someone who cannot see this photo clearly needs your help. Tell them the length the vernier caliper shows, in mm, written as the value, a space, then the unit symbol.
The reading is 10.6 mm
